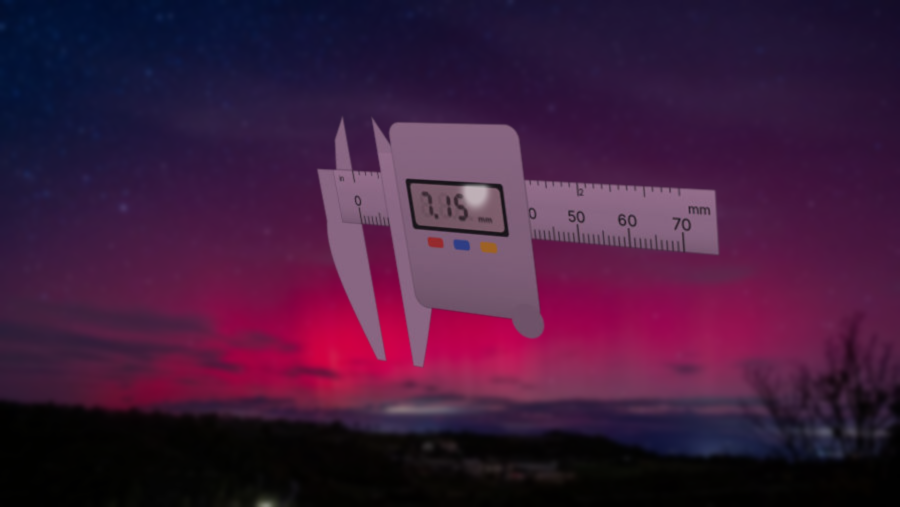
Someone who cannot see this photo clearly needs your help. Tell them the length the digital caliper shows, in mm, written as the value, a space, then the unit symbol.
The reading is 7.15 mm
